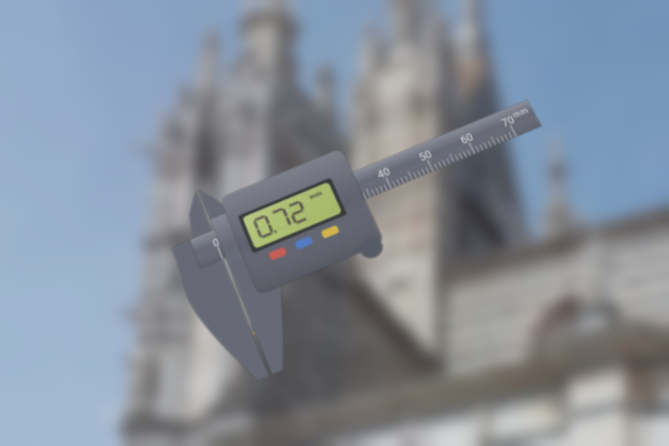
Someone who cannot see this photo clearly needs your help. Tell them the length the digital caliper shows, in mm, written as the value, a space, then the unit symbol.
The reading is 0.72 mm
